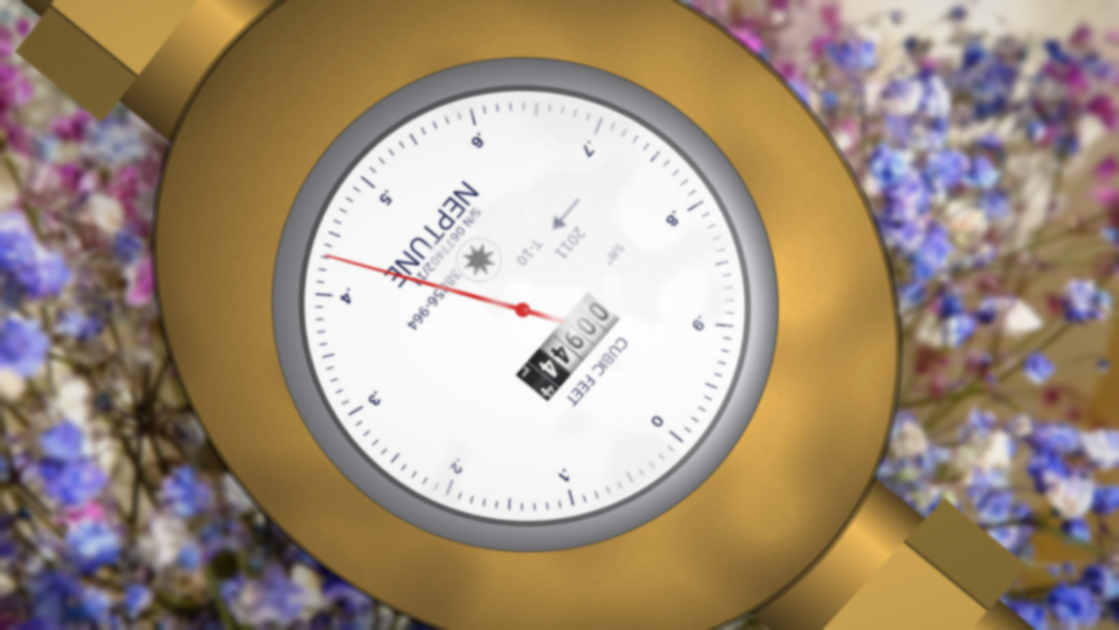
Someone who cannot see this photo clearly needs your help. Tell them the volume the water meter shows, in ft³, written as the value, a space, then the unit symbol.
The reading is 9444.43 ft³
